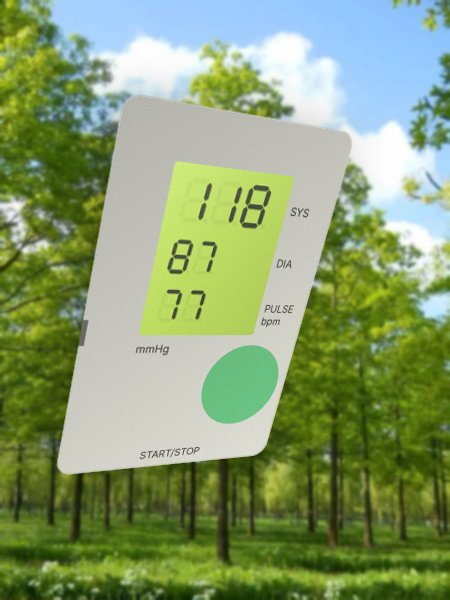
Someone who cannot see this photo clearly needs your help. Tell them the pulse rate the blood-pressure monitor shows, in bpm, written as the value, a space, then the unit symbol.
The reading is 77 bpm
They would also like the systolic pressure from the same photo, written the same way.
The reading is 118 mmHg
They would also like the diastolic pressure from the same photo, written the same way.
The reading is 87 mmHg
